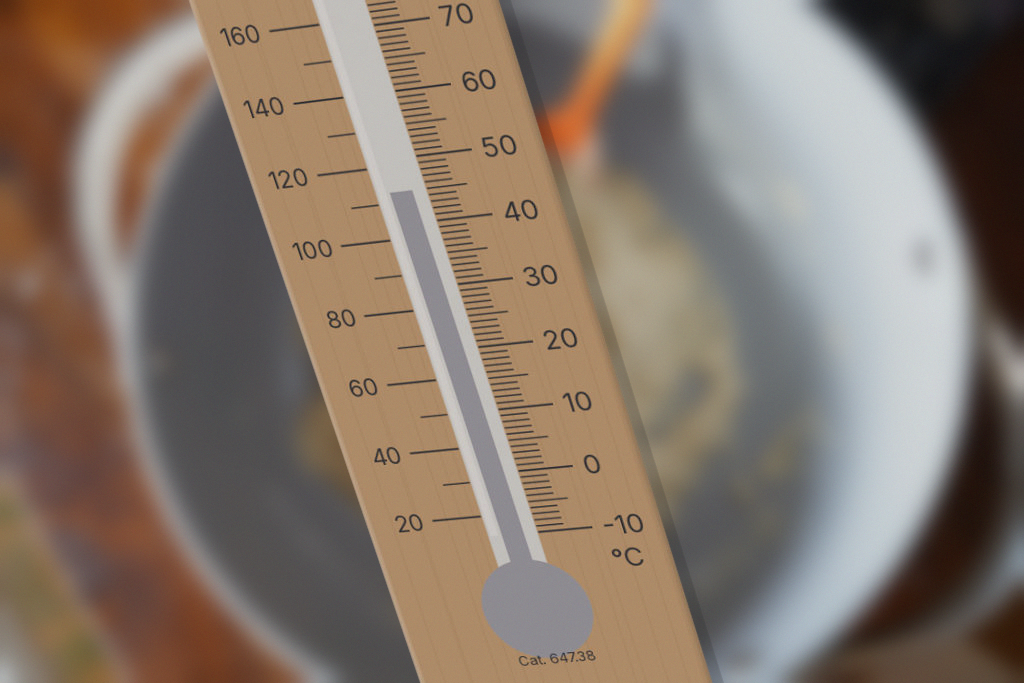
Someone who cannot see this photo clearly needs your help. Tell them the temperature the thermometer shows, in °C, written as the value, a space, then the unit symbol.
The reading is 45 °C
